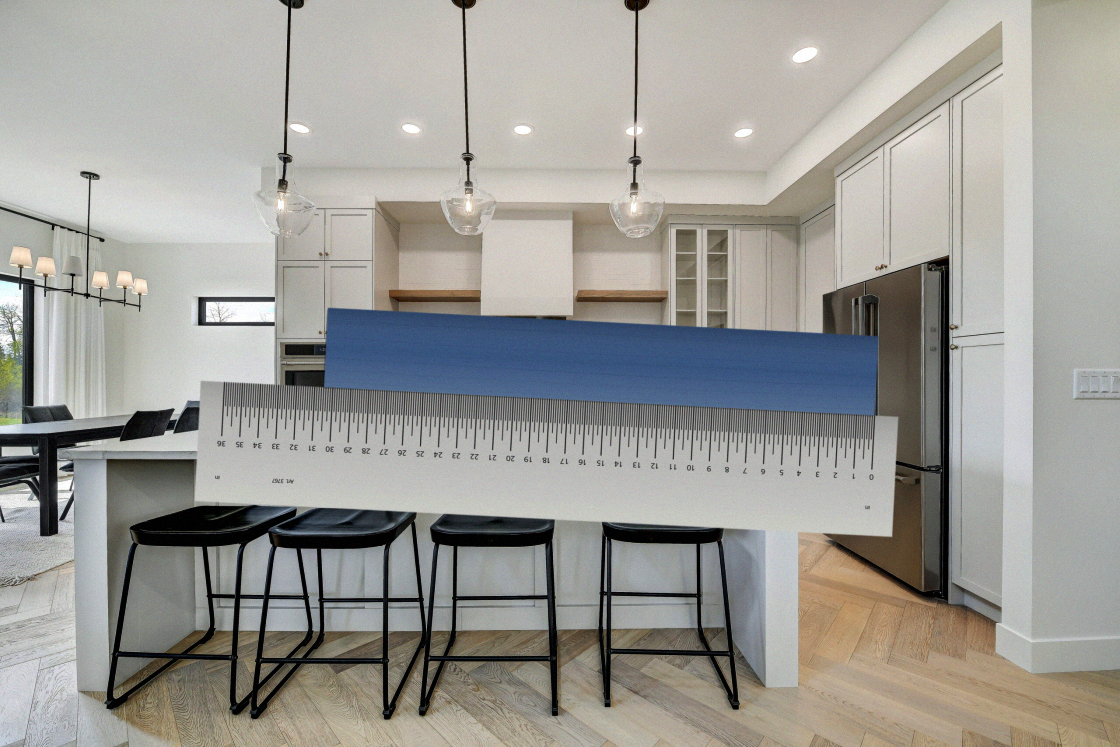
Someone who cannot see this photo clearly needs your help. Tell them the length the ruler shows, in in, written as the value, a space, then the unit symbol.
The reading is 30.5 in
